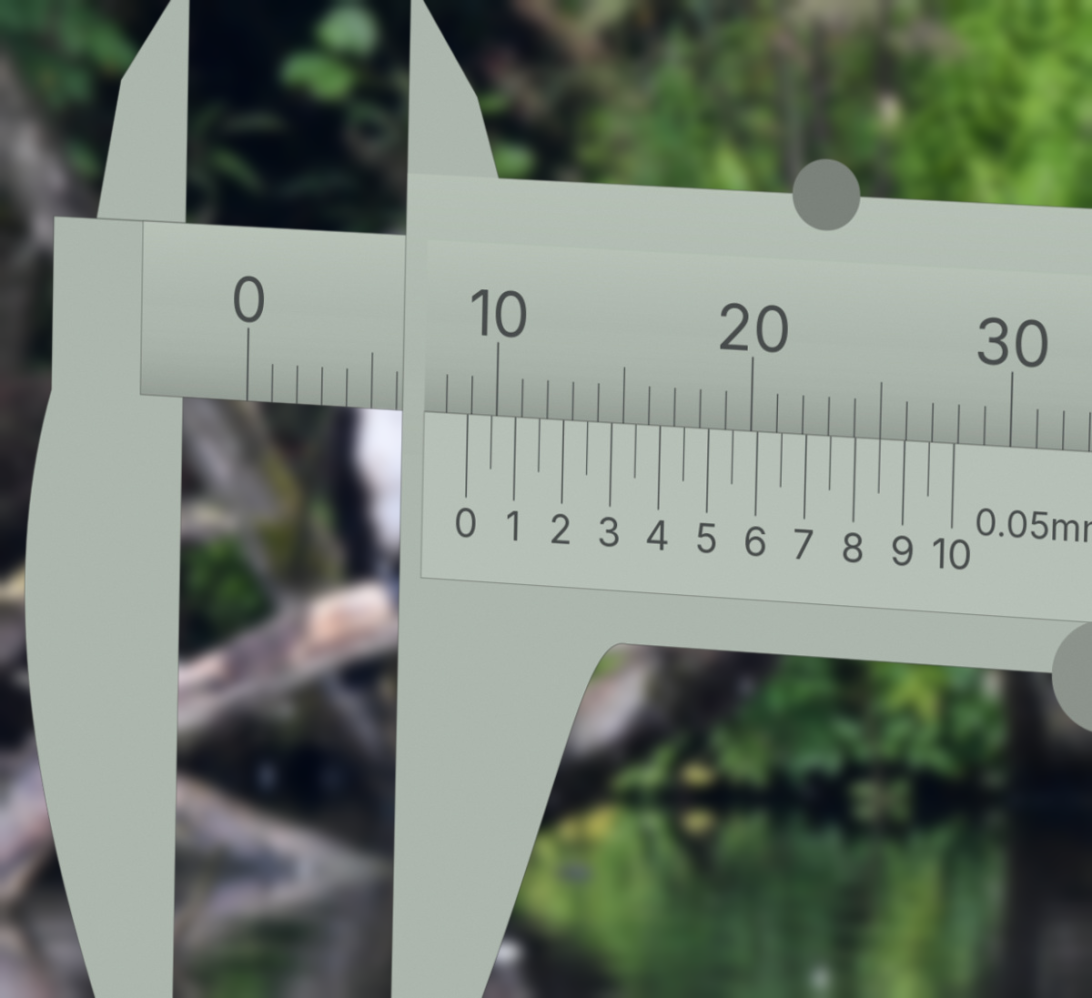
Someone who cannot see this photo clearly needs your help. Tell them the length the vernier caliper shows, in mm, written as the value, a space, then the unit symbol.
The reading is 8.85 mm
